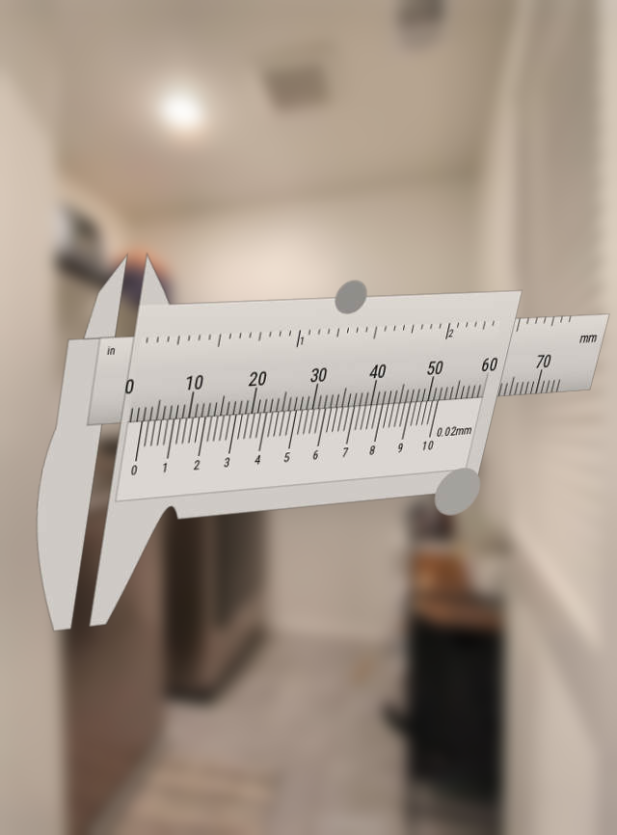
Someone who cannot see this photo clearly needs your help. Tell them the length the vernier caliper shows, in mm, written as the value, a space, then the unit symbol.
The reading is 2.8 mm
